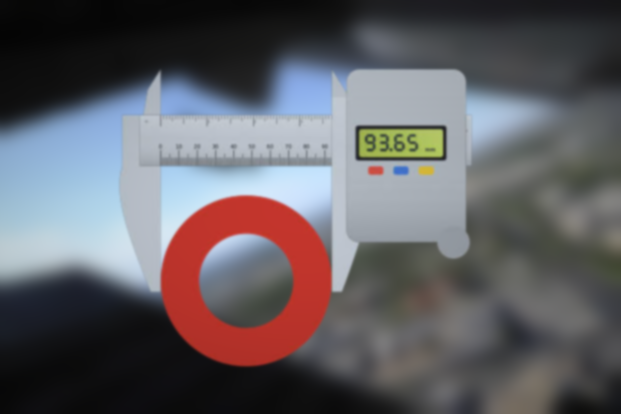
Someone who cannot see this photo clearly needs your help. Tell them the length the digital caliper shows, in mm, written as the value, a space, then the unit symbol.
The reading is 93.65 mm
